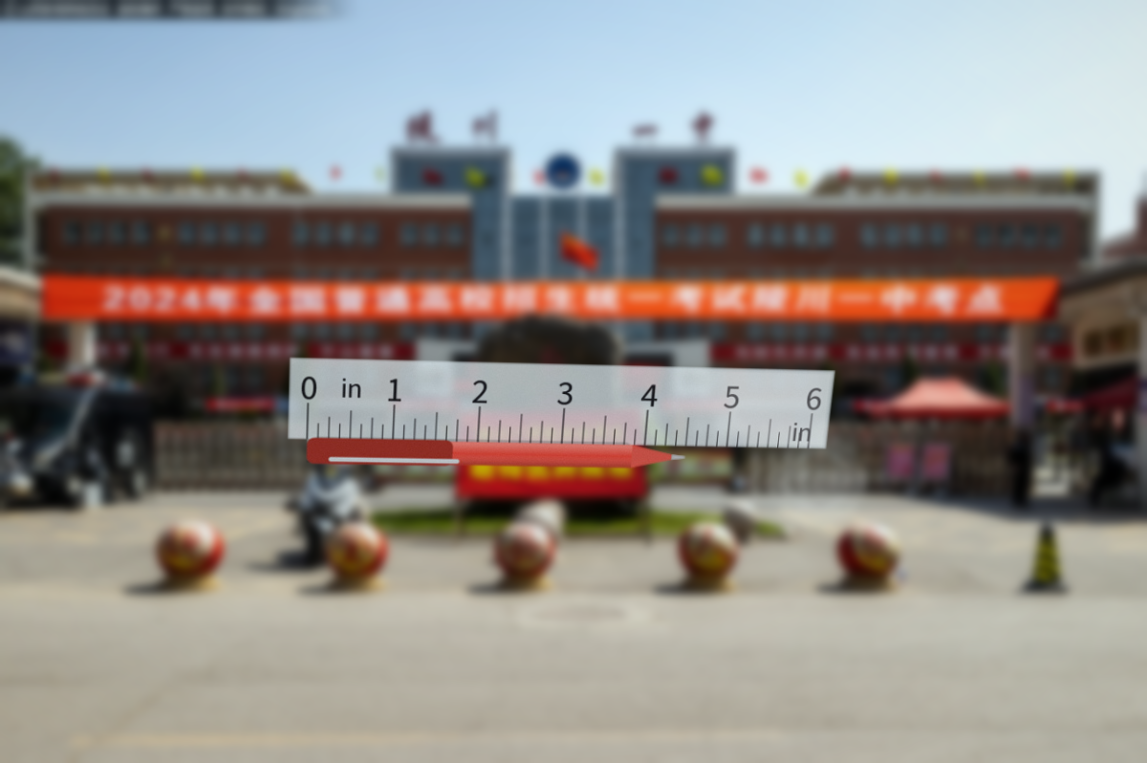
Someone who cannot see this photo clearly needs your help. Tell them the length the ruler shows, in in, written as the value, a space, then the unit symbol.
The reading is 4.5 in
